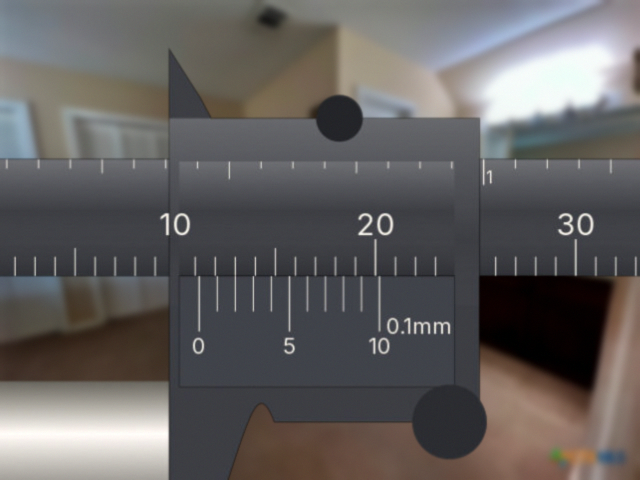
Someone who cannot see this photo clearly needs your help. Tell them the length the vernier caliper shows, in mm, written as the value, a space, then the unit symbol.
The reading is 11.2 mm
